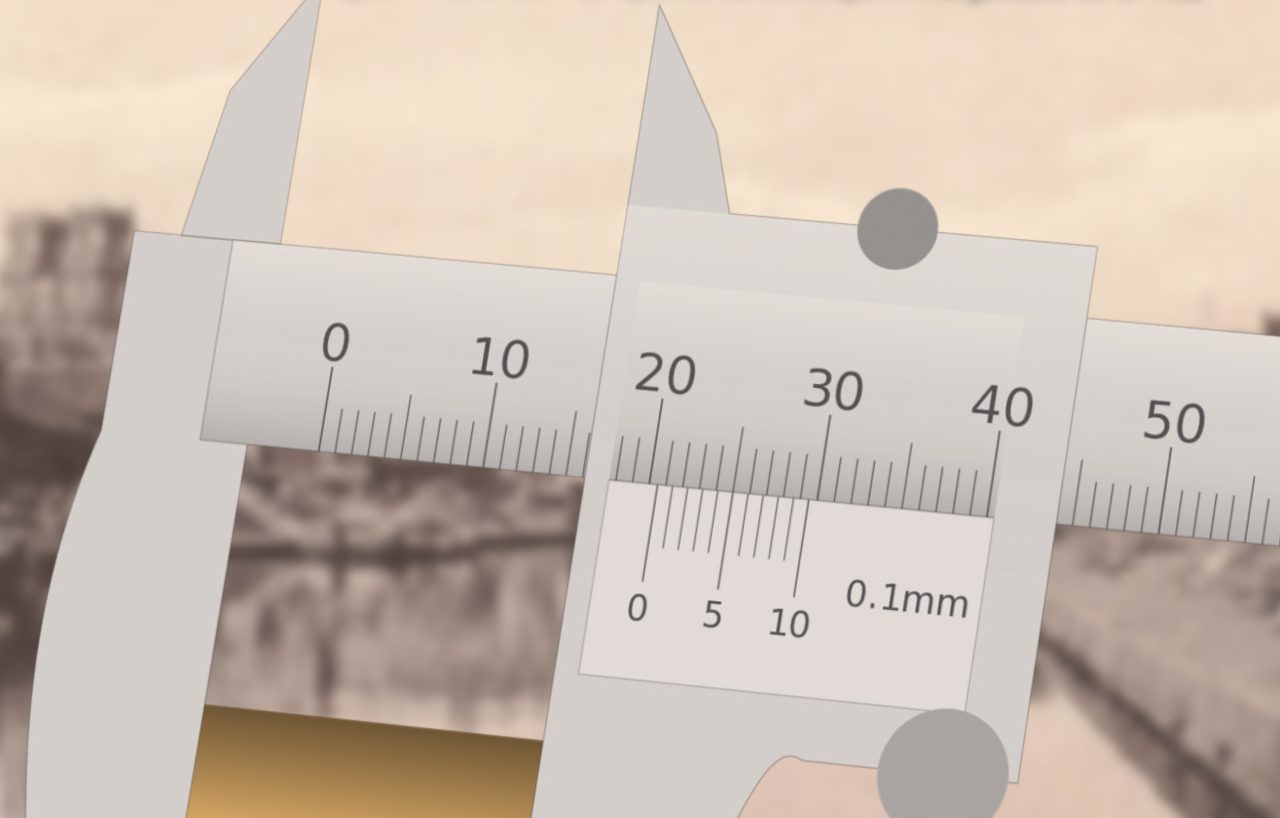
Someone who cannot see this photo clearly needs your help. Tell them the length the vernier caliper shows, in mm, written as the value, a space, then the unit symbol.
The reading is 20.5 mm
